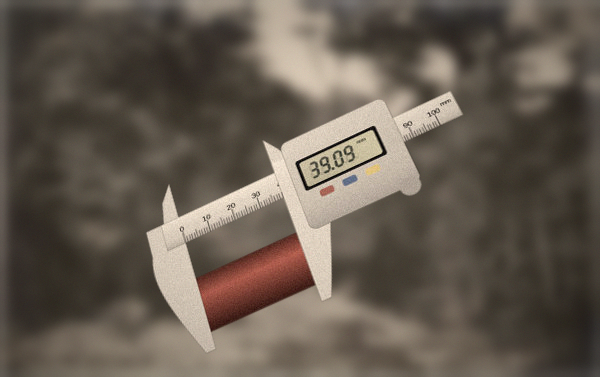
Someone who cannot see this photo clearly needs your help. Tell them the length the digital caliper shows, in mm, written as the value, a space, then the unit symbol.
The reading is 39.09 mm
